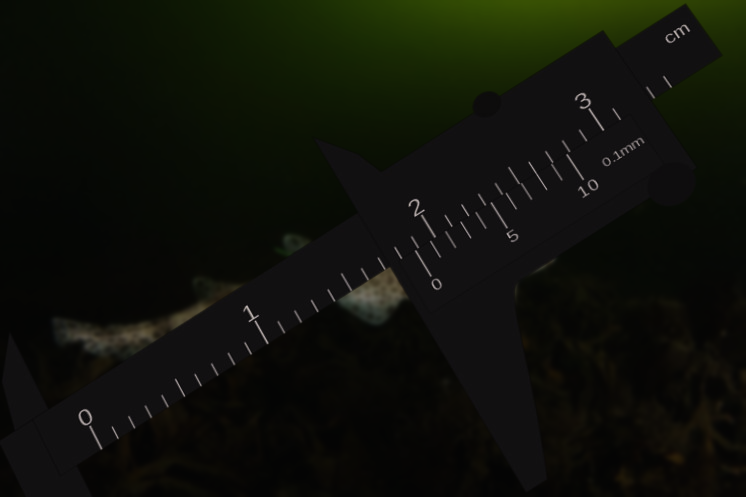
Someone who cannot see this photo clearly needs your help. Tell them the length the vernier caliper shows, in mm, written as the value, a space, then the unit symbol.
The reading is 18.8 mm
